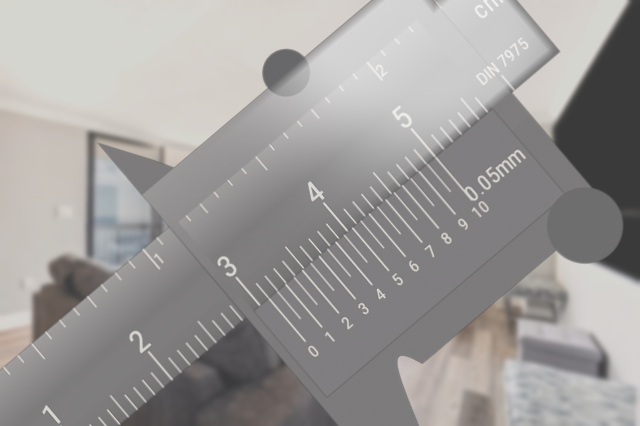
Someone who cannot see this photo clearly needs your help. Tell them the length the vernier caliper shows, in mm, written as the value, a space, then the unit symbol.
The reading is 31.0 mm
